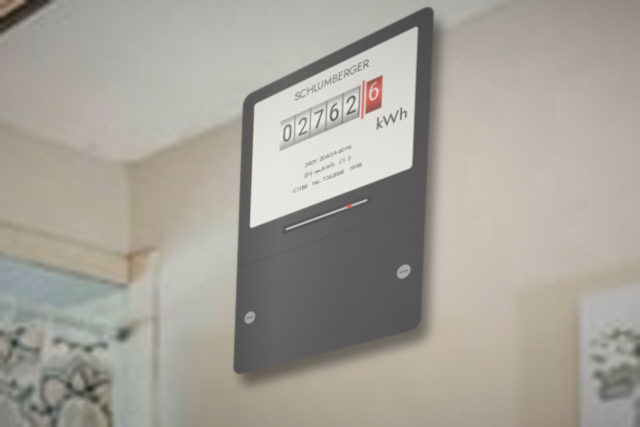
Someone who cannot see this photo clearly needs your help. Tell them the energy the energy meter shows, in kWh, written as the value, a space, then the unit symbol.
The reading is 2762.6 kWh
